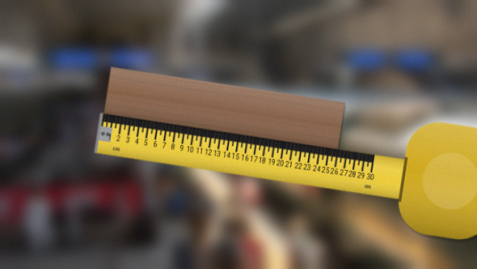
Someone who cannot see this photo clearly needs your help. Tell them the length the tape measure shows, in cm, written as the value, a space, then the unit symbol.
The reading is 26 cm
